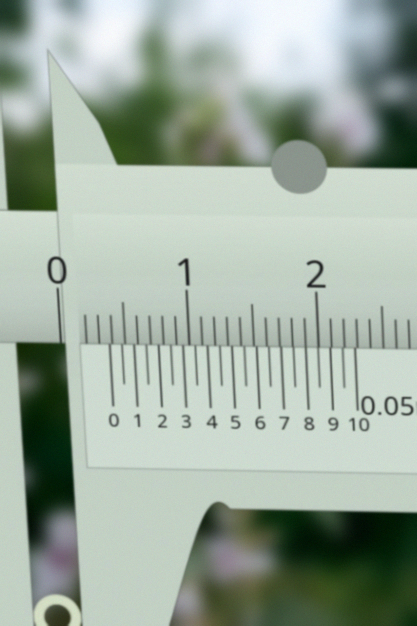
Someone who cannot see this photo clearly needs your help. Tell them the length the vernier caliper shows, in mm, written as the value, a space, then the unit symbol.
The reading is 3.8 mm
